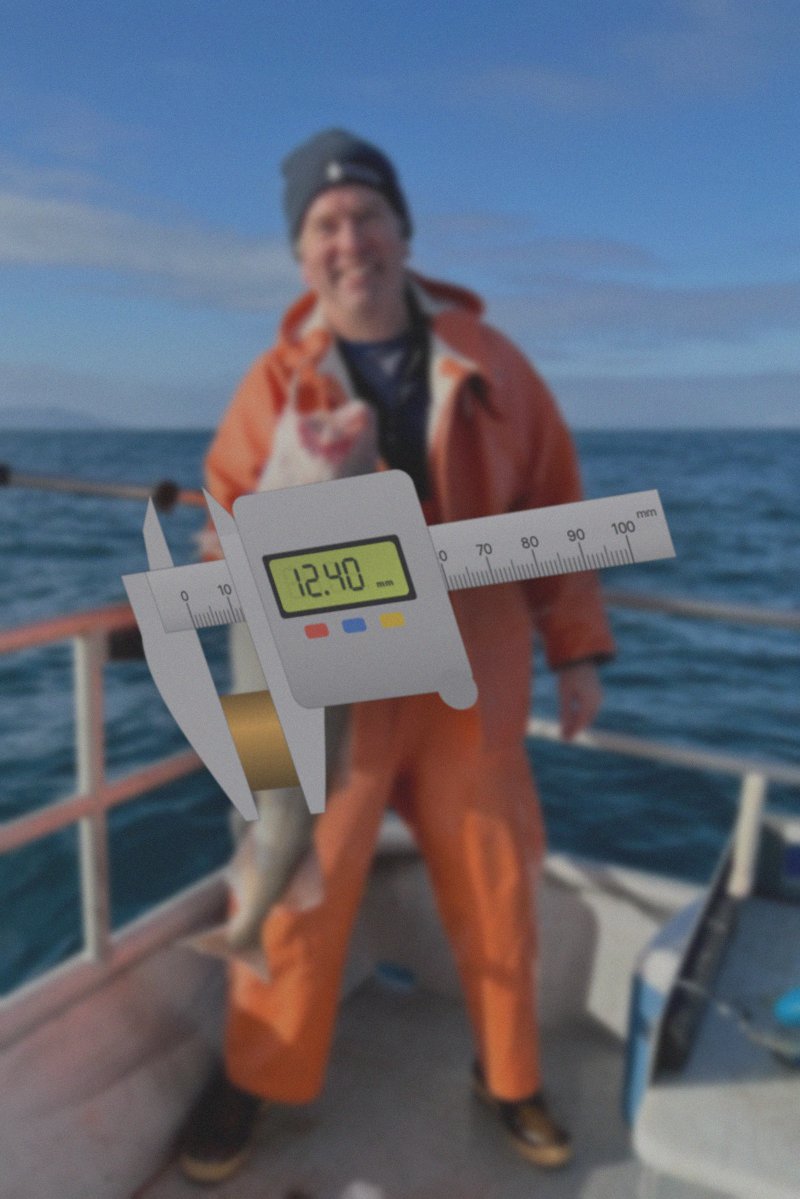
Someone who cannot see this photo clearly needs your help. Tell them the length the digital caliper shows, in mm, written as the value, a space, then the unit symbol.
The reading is 12.40 mm
